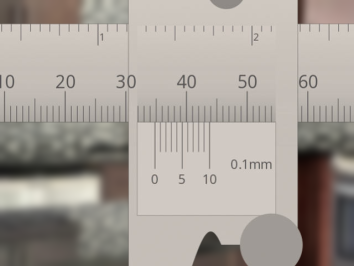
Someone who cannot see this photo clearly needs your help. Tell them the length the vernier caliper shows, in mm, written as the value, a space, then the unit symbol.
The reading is 34.8 mm
